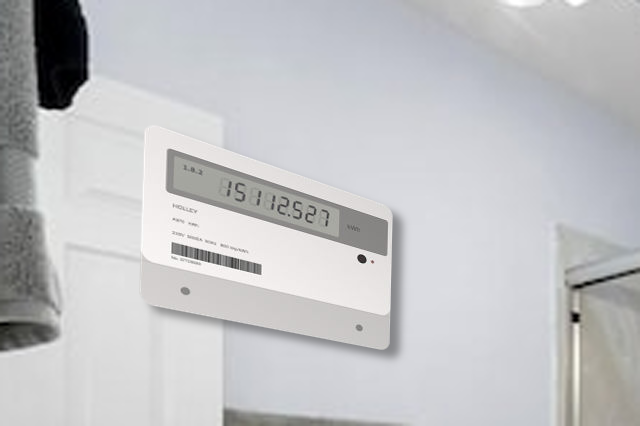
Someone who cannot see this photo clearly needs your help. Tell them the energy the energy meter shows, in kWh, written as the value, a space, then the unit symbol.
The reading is 15112.527 kWh
